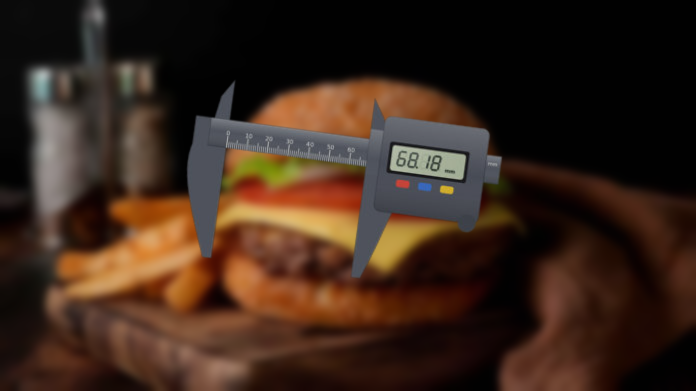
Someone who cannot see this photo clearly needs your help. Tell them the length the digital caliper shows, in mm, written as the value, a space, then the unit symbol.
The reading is 68.18 mm
